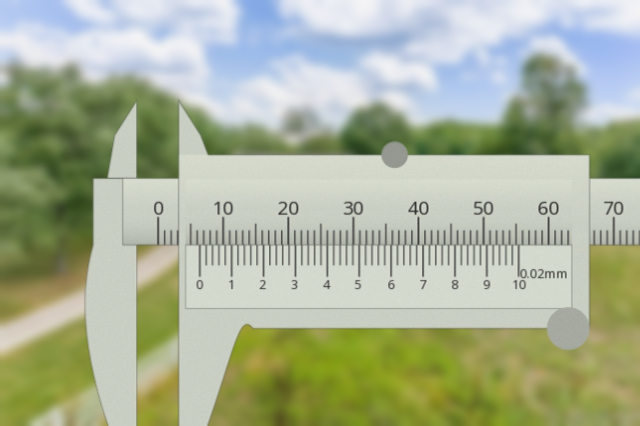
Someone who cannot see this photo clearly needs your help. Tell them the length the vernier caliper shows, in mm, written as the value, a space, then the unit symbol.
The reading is 6.4 mm
